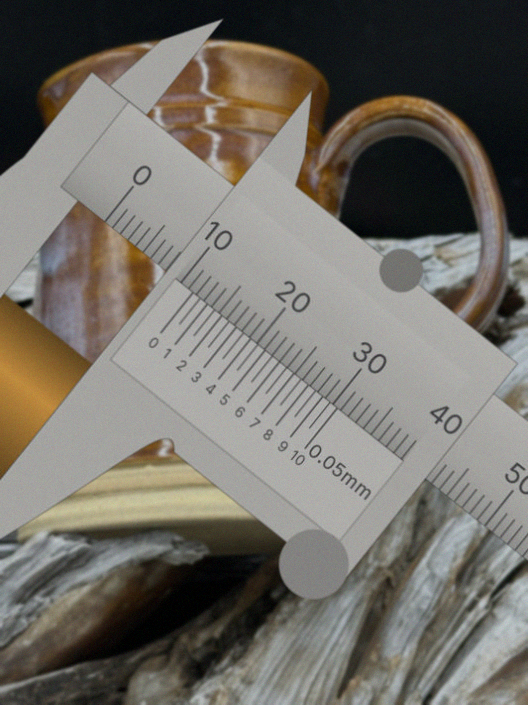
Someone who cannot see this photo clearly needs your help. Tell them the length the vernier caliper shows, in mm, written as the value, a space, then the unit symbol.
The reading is 11.6 mm
